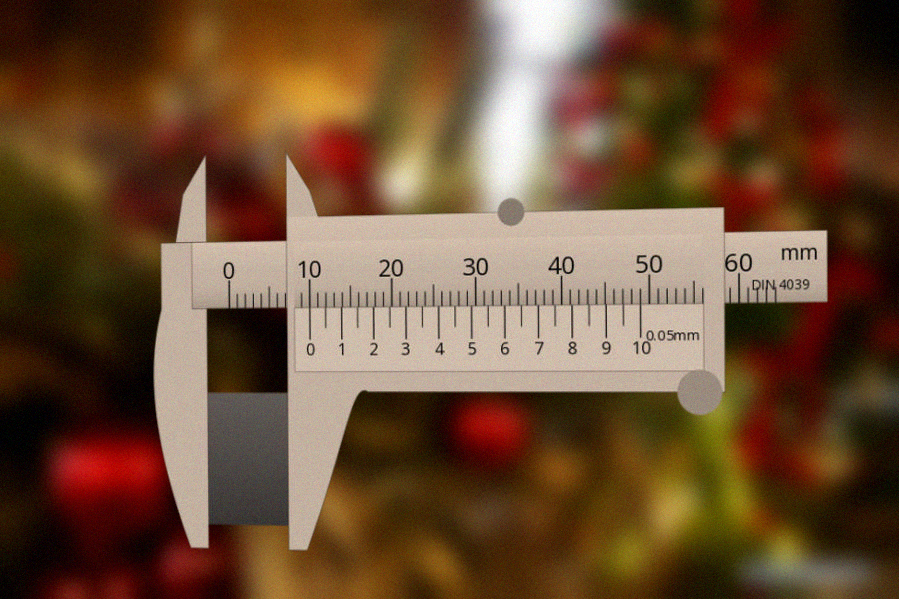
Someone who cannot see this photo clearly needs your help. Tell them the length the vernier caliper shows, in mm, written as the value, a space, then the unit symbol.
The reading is 10.0 mm
